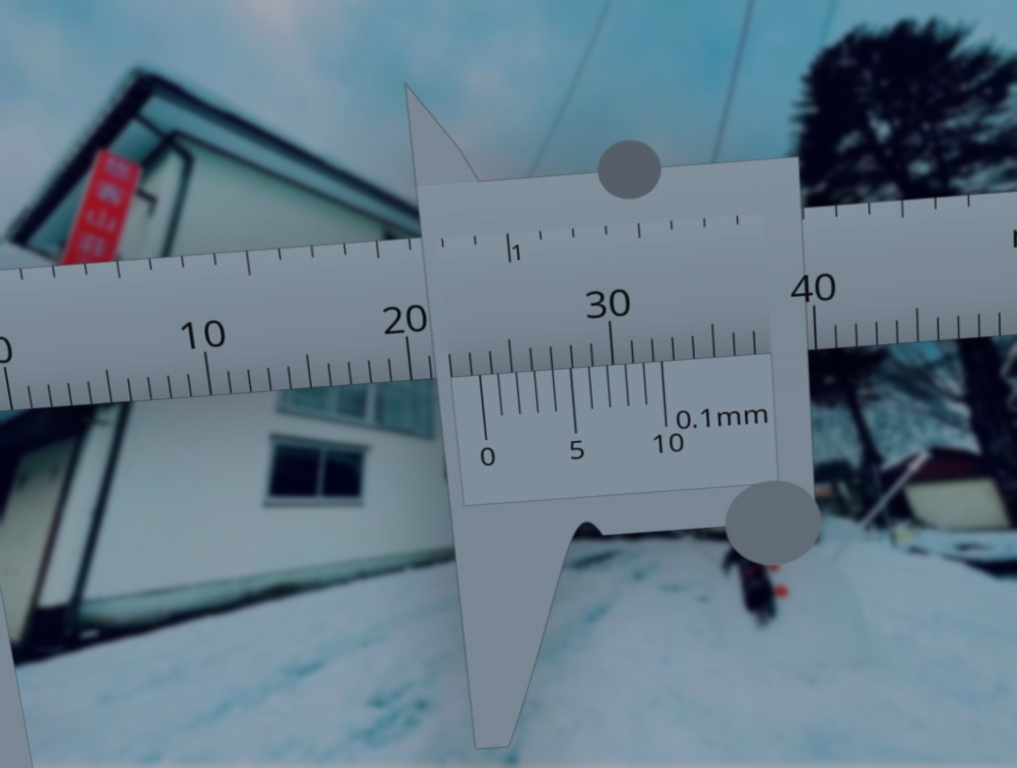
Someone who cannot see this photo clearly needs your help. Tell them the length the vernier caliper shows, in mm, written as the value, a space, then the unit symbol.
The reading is 23.4 mm
